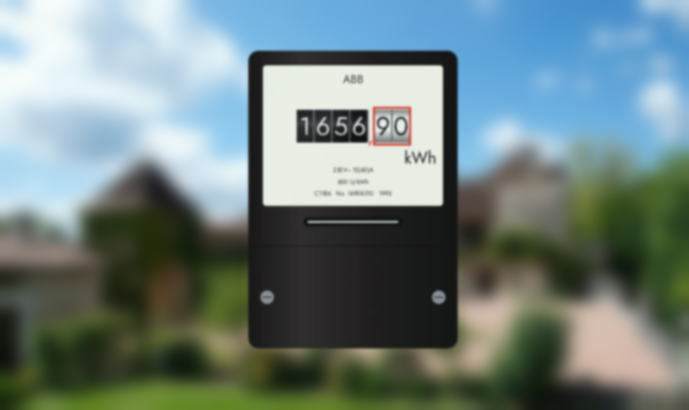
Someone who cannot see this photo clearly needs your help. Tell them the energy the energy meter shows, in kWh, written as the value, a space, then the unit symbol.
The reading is 1656.90 kWh
